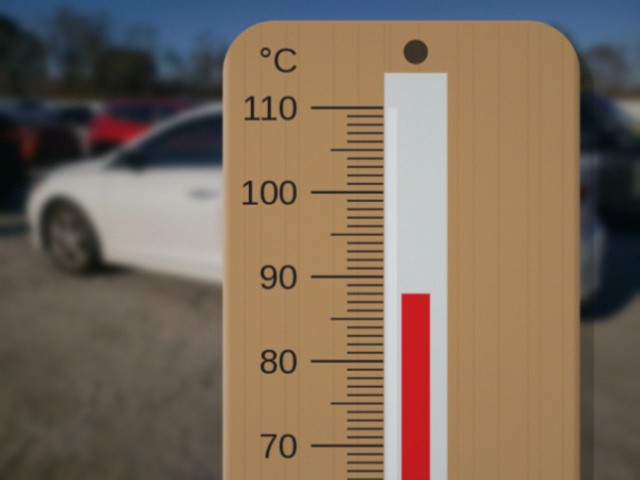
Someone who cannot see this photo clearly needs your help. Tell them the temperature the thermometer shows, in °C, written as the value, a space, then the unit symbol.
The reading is 88 °C
